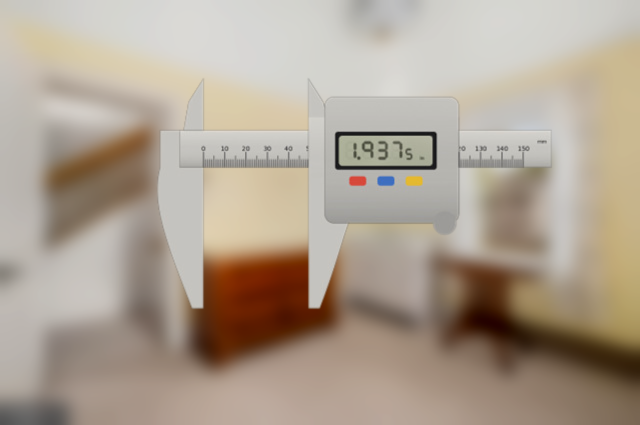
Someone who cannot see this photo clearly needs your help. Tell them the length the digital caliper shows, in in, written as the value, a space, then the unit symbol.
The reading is 1.9375 in
